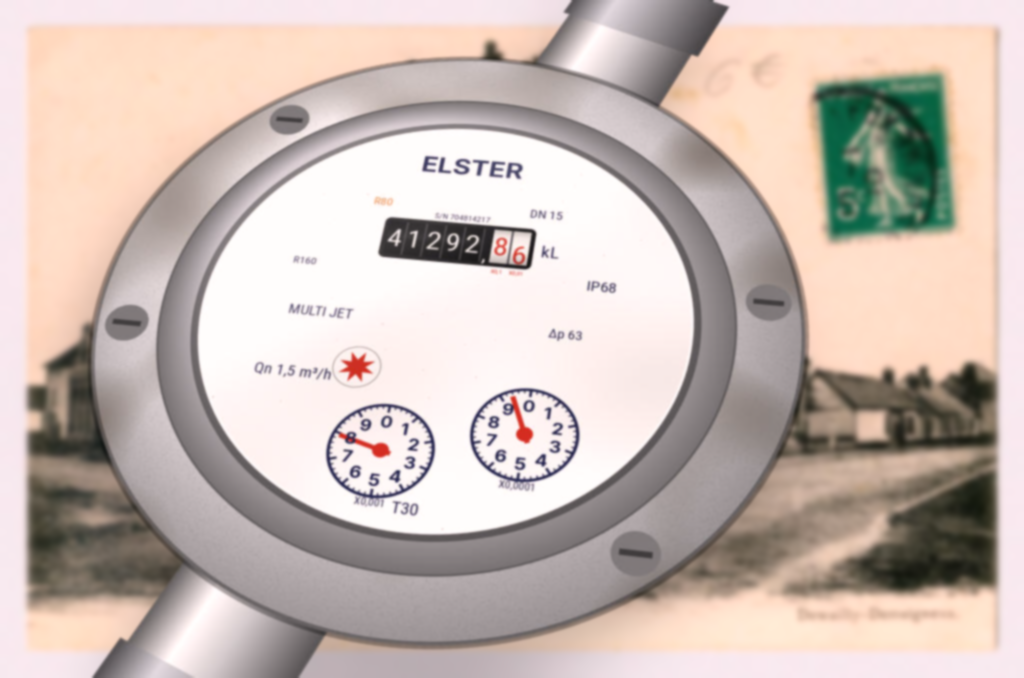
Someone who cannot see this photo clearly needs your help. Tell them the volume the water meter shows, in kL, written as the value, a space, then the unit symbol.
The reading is 41292.8579 kL
